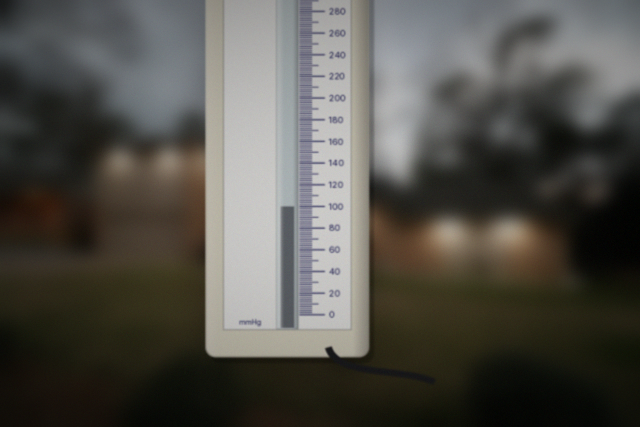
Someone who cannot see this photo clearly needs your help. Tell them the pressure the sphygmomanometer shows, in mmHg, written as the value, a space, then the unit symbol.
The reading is 100 mmHg
